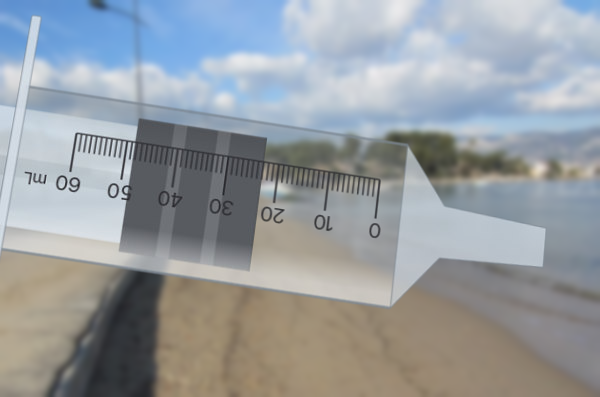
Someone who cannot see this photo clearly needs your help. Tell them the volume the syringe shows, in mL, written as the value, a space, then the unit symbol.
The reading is 23 mL
